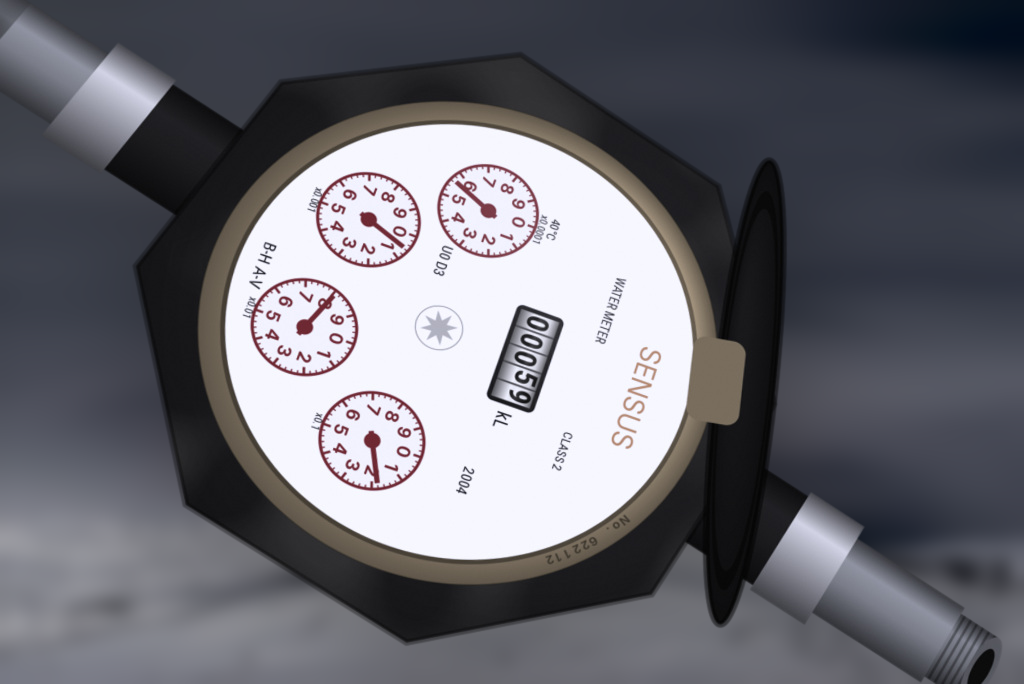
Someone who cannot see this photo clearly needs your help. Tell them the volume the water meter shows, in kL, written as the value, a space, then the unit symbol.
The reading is 59.1805 kL
